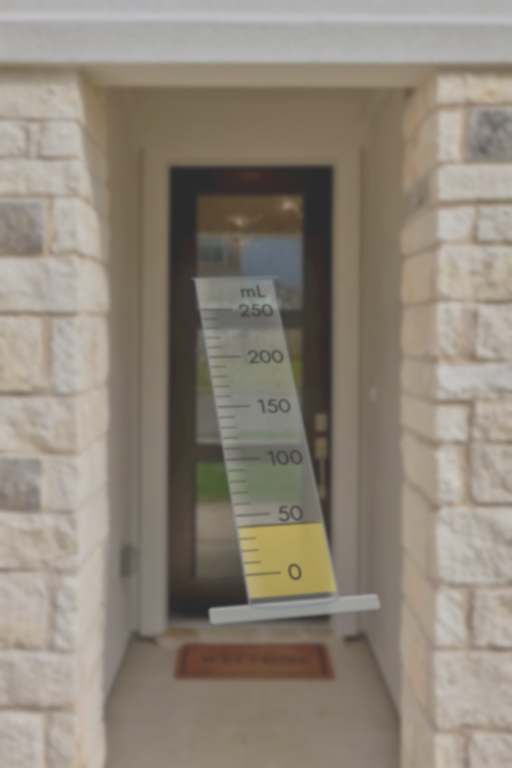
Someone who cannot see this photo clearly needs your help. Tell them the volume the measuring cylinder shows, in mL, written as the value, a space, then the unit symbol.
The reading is 40 mL
